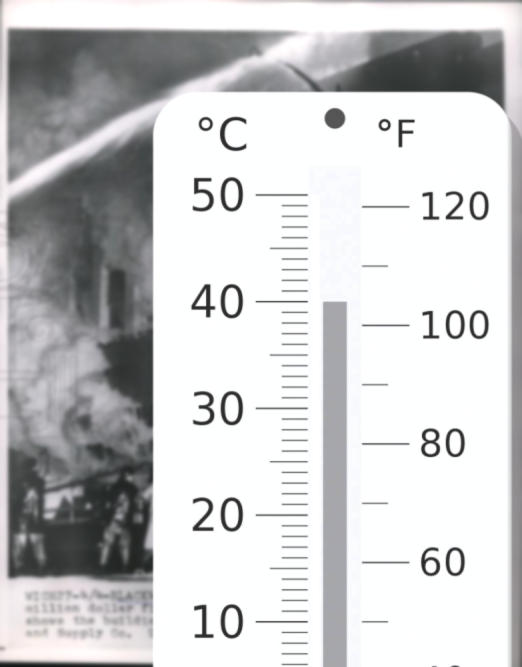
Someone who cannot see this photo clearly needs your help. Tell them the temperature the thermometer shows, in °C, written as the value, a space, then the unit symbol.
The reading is 40 °C
